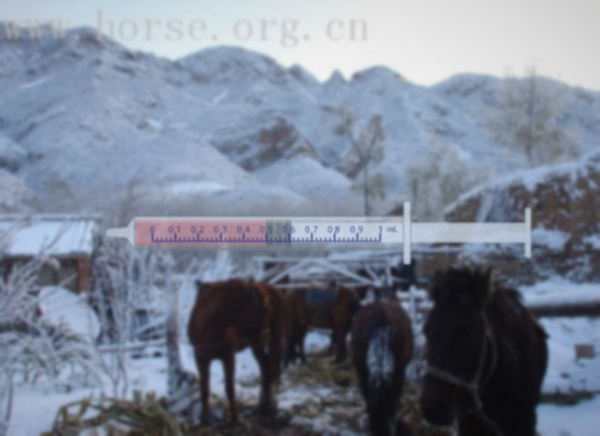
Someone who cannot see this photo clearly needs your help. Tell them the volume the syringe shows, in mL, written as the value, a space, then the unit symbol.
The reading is 0.5 mL
